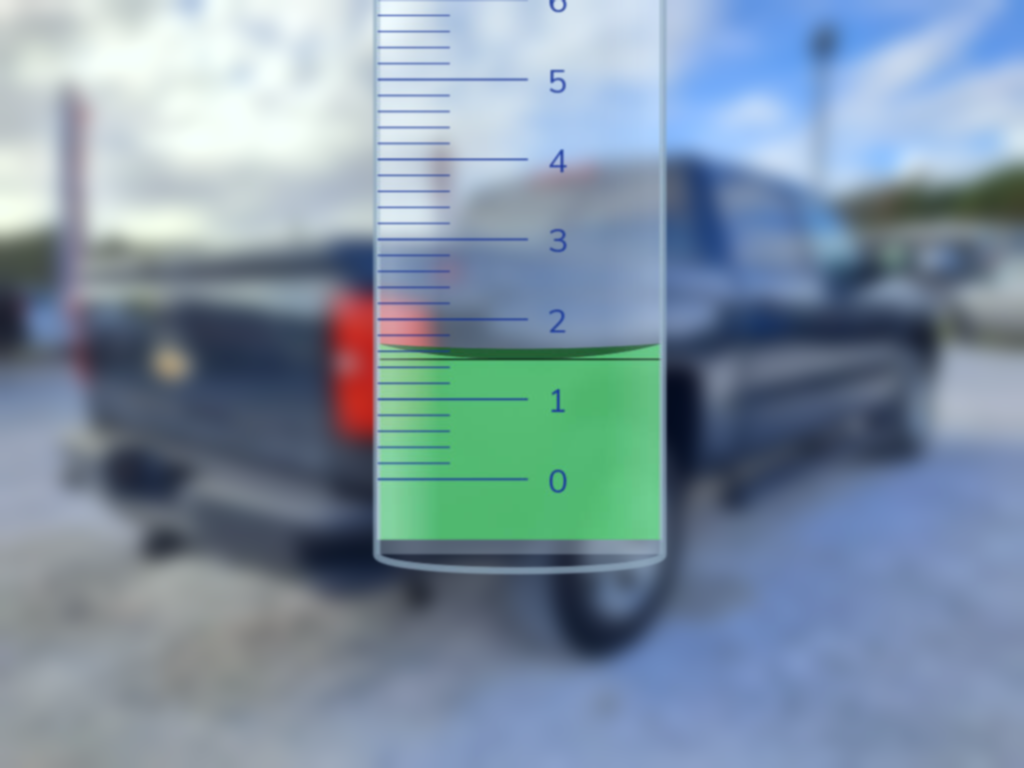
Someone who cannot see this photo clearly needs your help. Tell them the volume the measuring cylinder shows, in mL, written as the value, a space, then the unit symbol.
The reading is 1.5 mL
